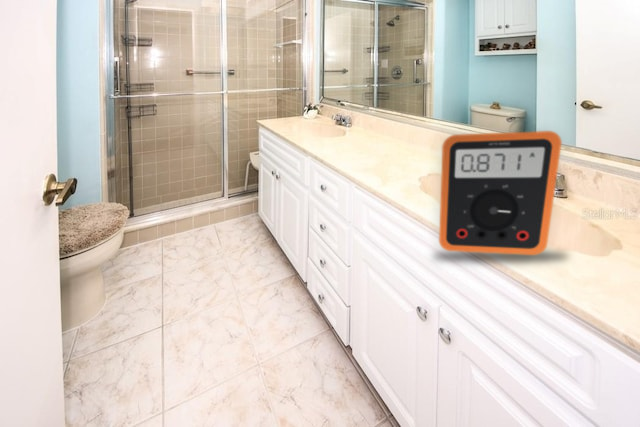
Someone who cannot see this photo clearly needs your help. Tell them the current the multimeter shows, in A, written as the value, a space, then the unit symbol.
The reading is 0.871 A
